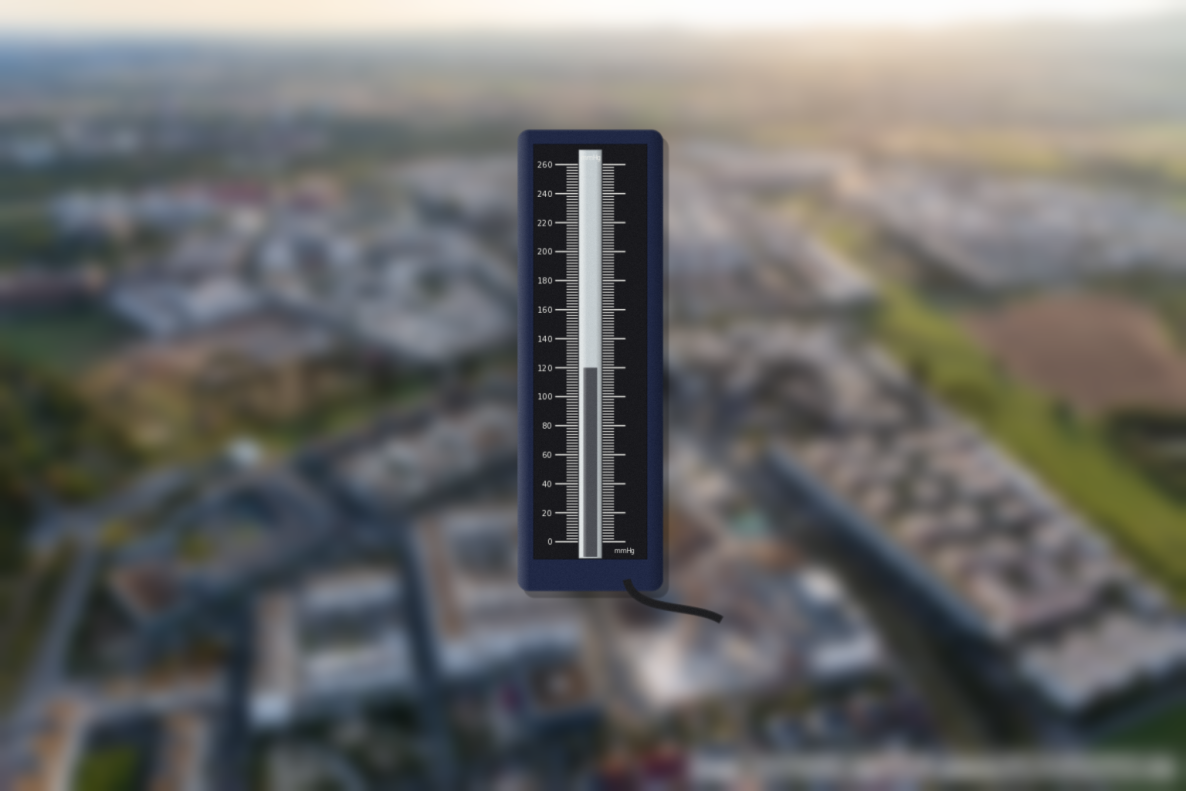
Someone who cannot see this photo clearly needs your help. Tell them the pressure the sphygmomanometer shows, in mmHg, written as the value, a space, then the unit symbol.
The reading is 120 mmHg
